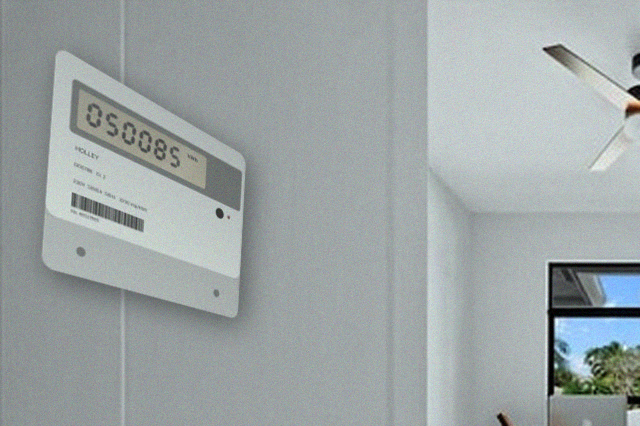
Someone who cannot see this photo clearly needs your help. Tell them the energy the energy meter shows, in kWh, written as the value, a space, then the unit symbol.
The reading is 50085 kWh
